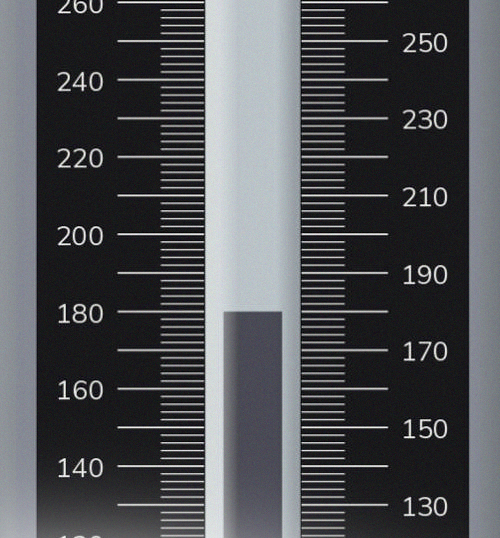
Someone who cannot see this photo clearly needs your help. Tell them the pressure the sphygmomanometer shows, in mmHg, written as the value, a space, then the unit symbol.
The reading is 180 mmHg
